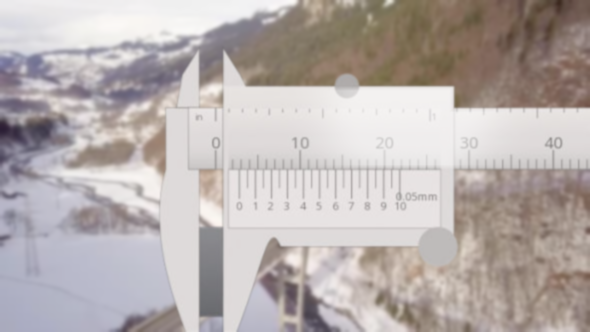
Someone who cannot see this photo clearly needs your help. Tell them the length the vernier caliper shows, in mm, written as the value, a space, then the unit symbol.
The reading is 2.8 mm
